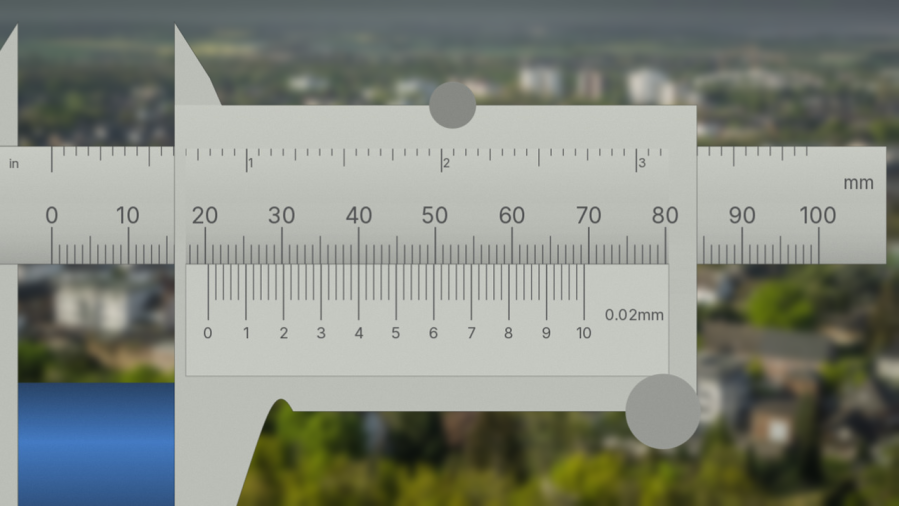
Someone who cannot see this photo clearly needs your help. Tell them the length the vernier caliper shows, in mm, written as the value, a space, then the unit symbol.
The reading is 20.4 mm
